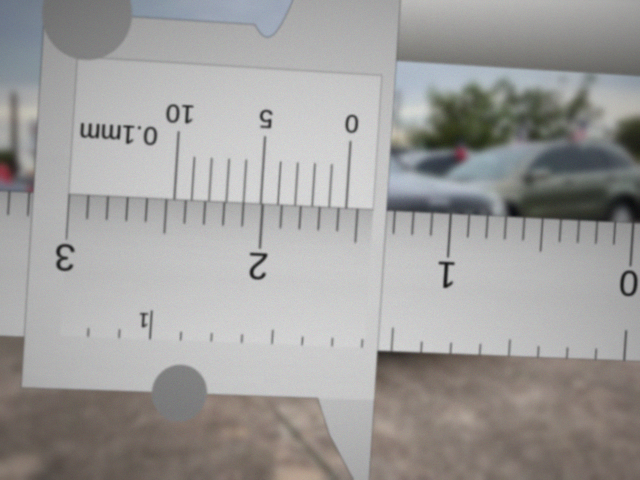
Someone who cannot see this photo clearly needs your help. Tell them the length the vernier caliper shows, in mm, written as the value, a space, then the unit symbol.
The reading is 15.6 mm
